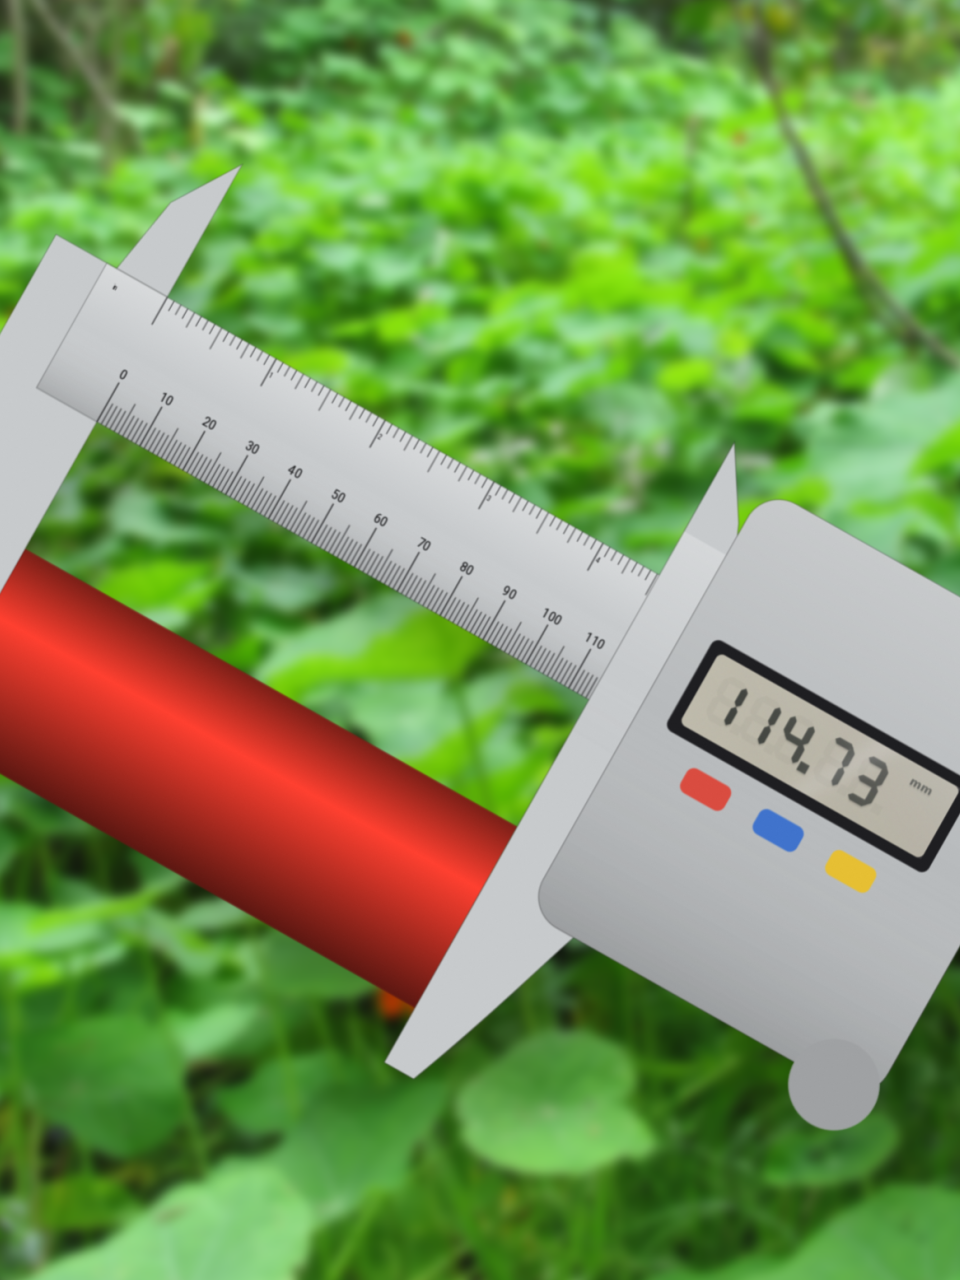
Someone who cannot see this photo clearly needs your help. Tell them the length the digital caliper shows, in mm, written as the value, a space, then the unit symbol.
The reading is 114.73 mm
